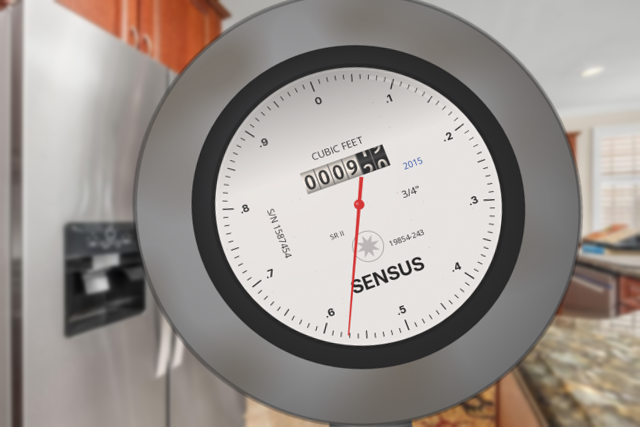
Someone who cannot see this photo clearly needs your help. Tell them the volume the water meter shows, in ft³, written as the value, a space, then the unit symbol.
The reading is 919.57 ft³
